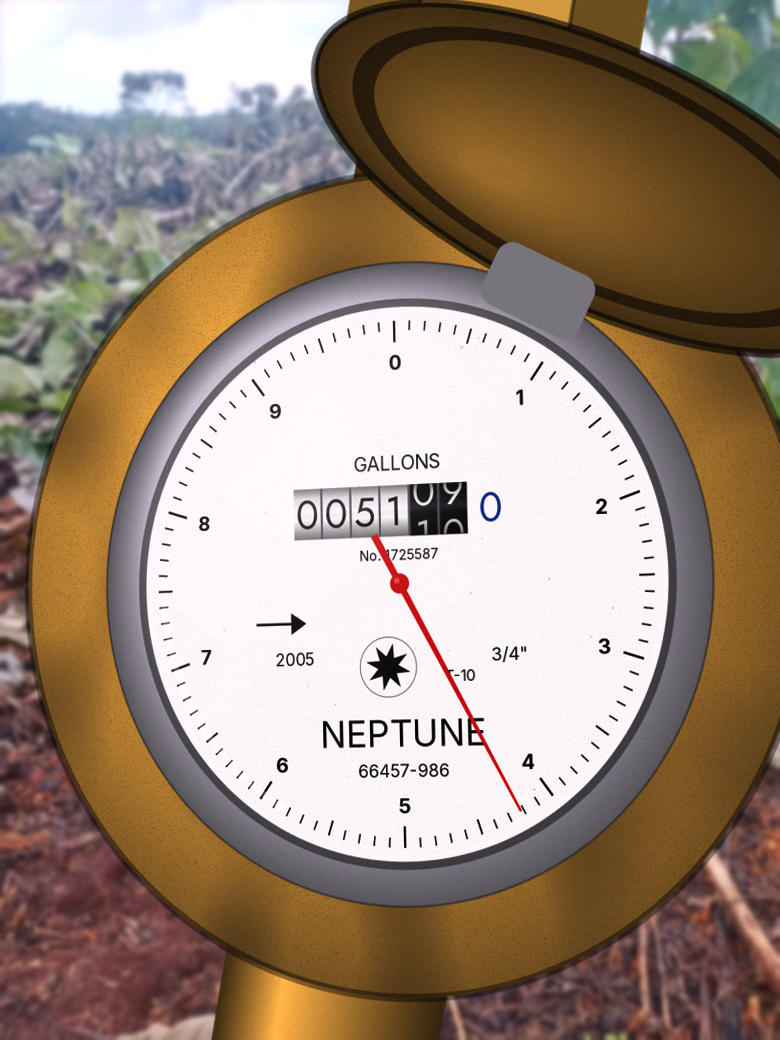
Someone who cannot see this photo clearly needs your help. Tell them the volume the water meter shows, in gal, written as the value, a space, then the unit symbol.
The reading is 51094.2 gal
